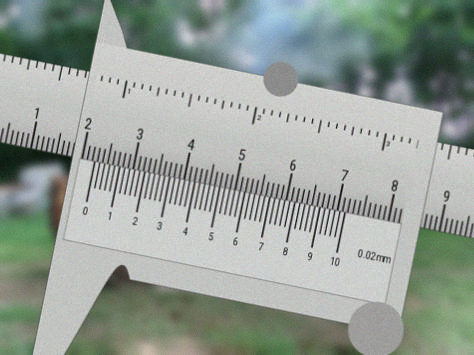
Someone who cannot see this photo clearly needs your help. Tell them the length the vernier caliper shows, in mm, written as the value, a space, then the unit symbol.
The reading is 22.5 mm
